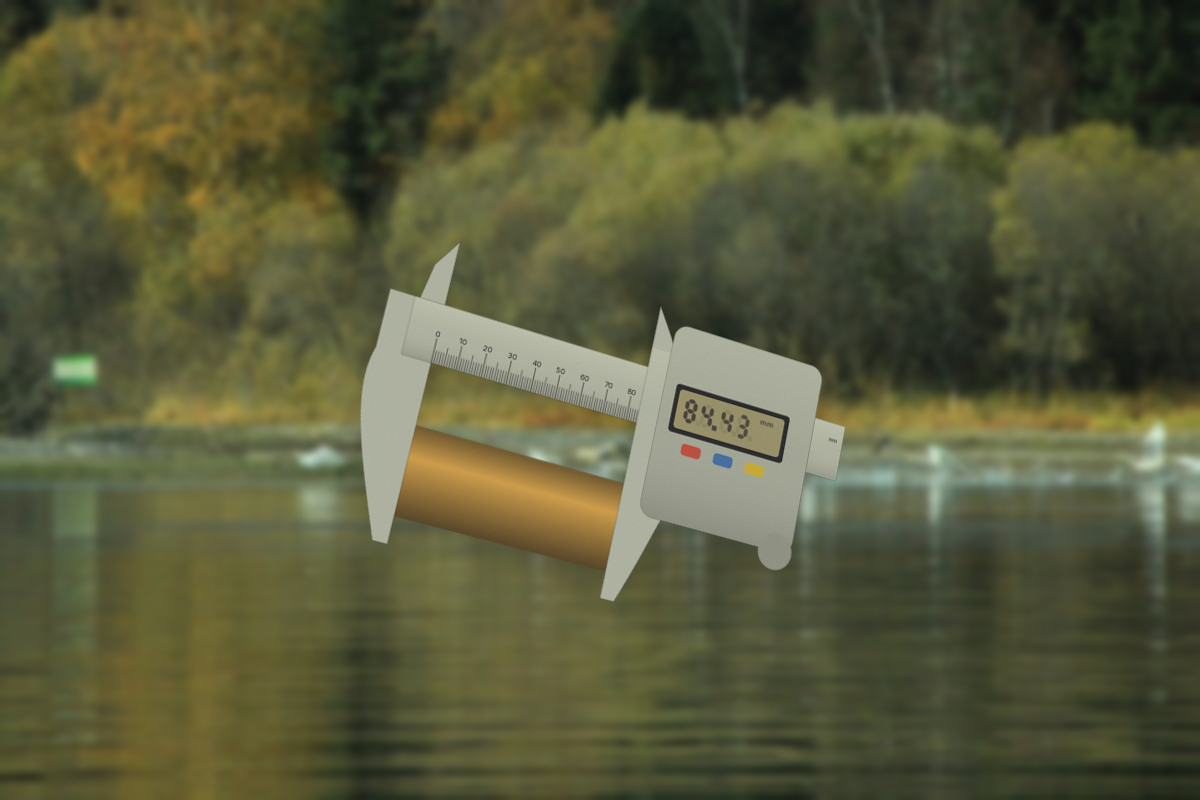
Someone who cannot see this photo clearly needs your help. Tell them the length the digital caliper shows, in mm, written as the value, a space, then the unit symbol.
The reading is 84.43 mm
